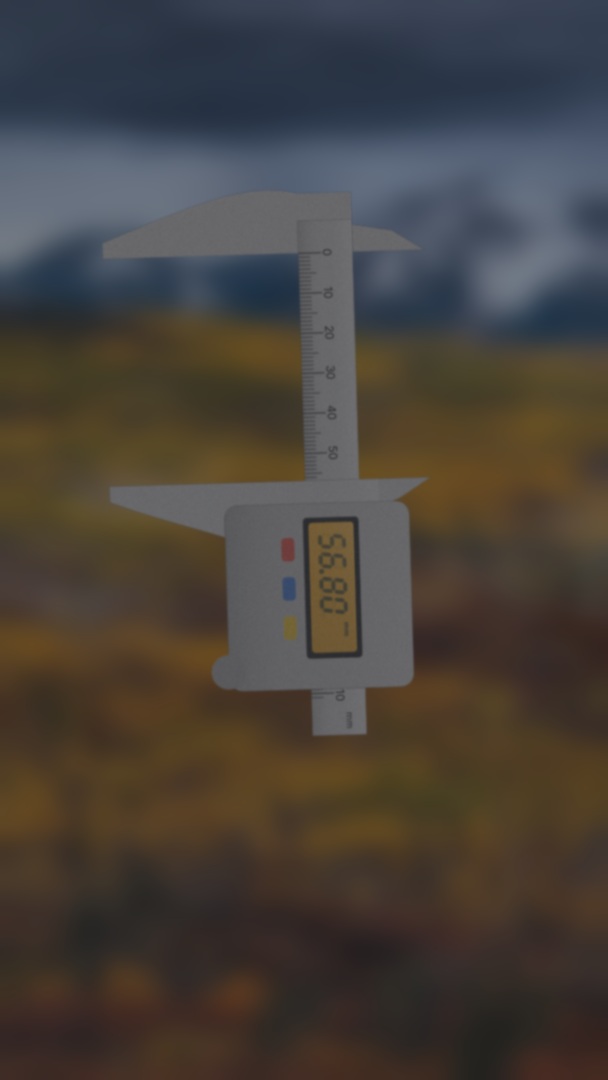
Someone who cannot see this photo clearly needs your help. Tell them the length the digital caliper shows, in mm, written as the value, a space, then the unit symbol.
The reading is 56.80 mm
